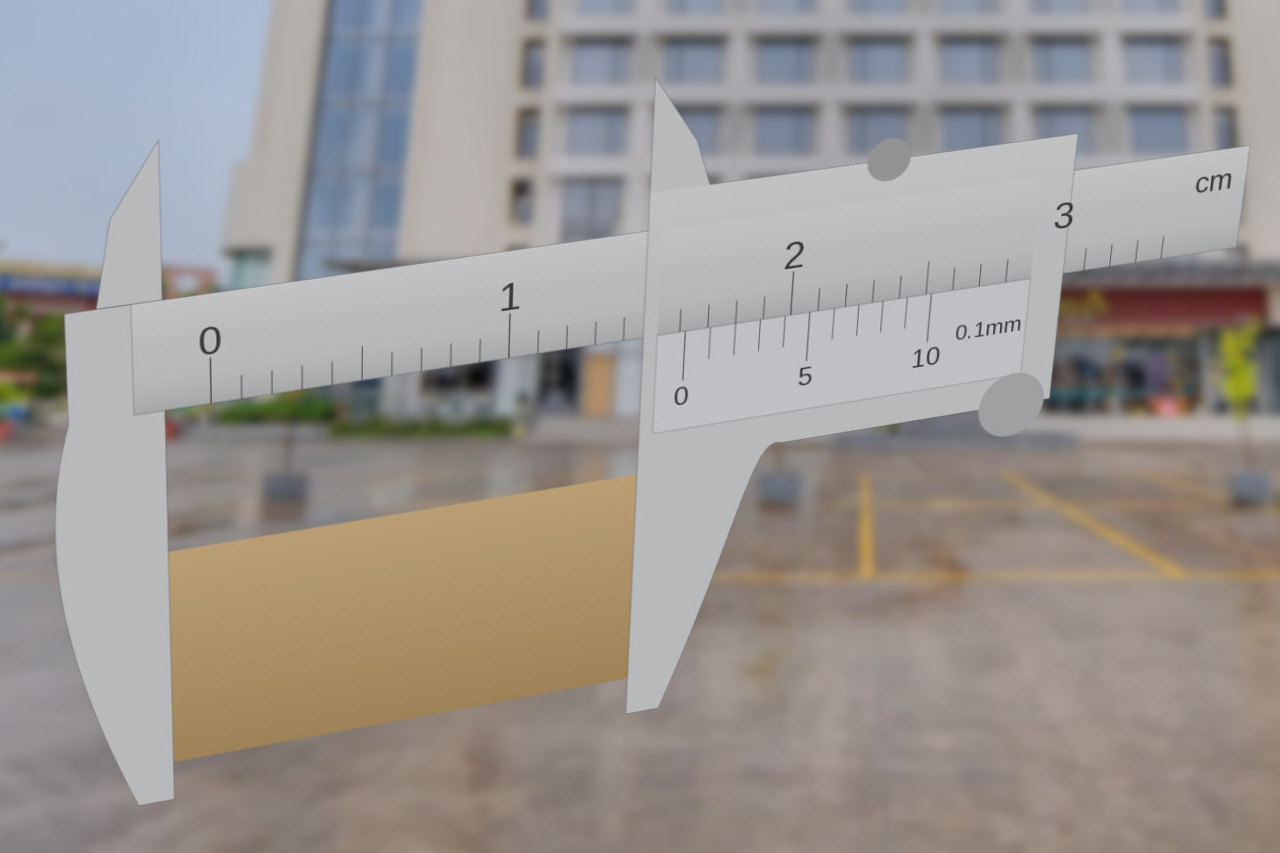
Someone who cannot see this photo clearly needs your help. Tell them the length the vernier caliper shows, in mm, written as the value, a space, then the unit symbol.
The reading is 16.2 mm
